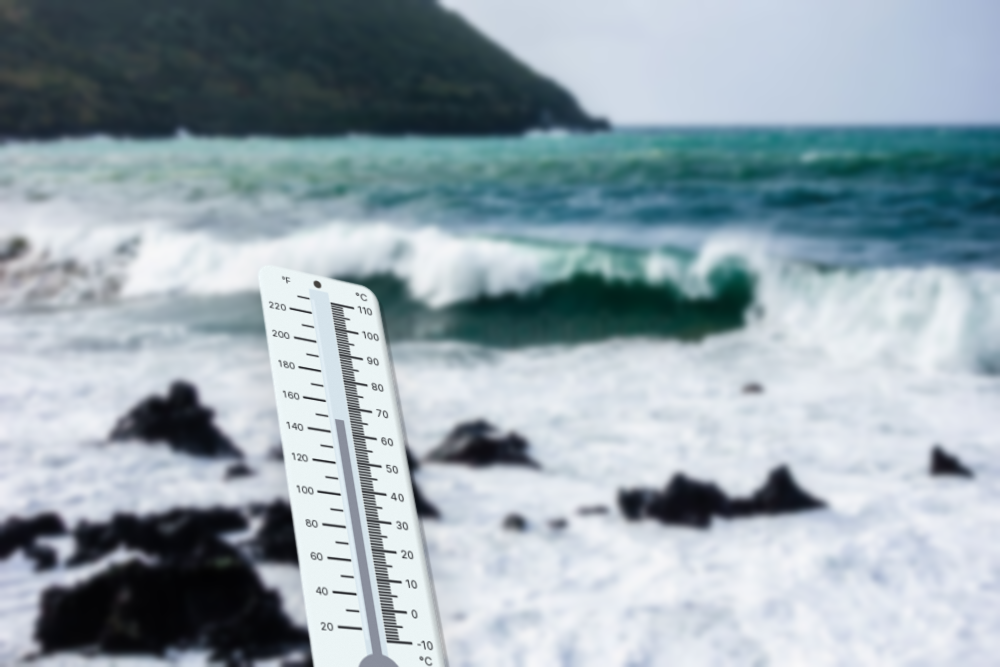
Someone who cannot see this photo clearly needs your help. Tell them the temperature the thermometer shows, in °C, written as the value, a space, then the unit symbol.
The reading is 65 °C
